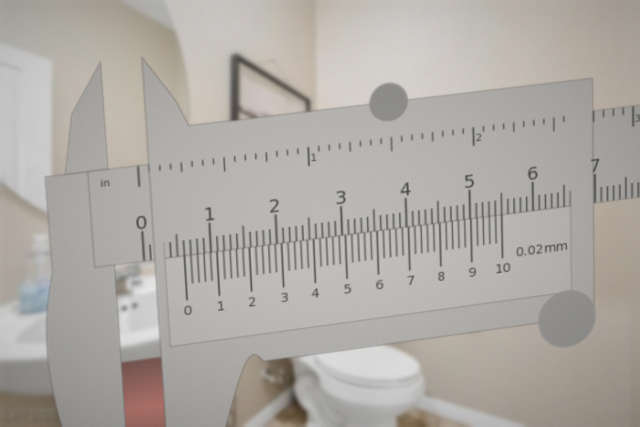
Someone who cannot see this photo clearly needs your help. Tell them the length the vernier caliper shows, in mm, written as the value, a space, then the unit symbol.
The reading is 6.0 mm
